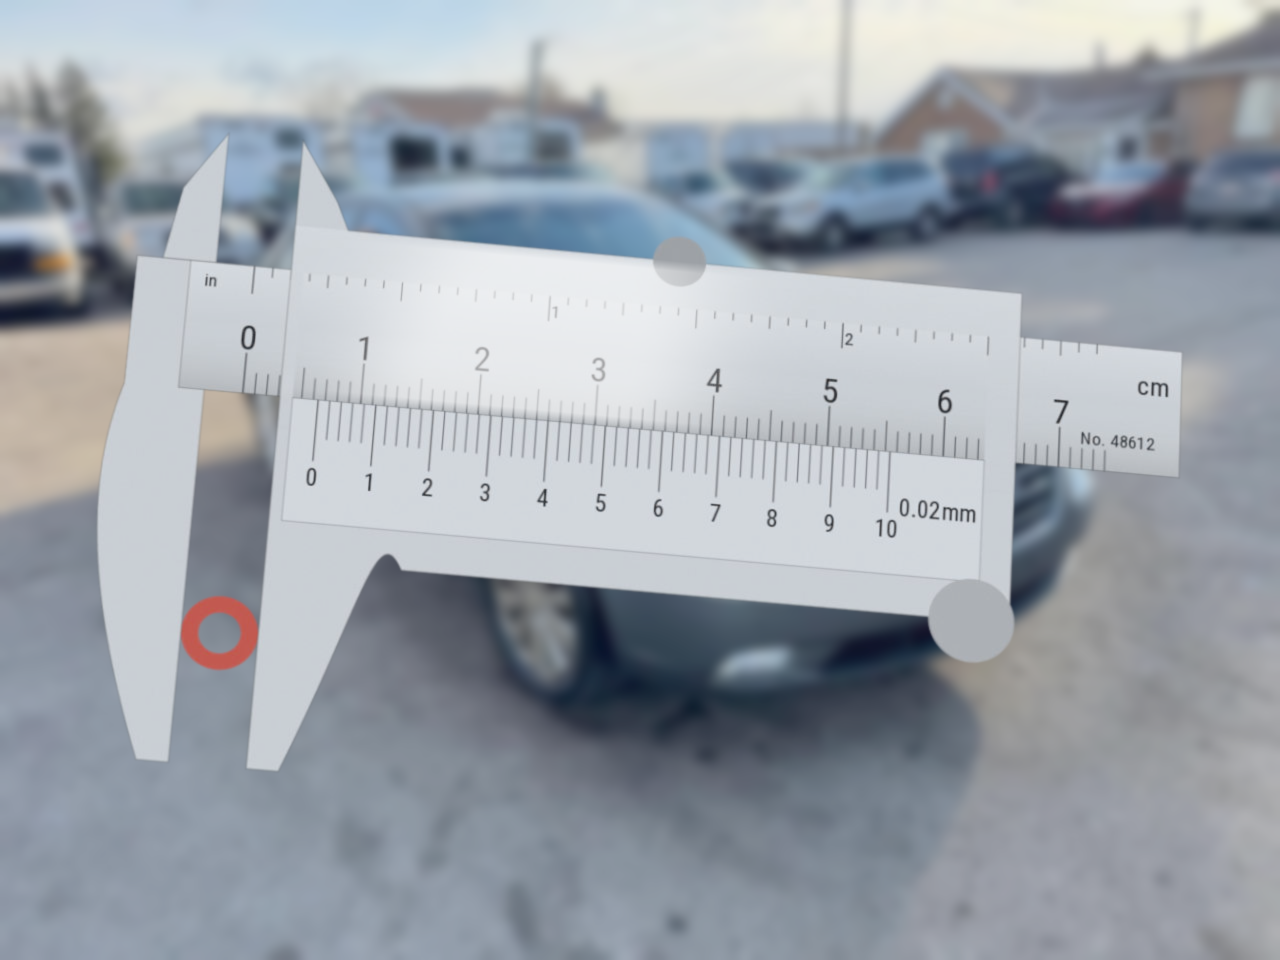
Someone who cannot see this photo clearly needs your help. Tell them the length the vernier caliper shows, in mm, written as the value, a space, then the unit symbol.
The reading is 6.4 mm
